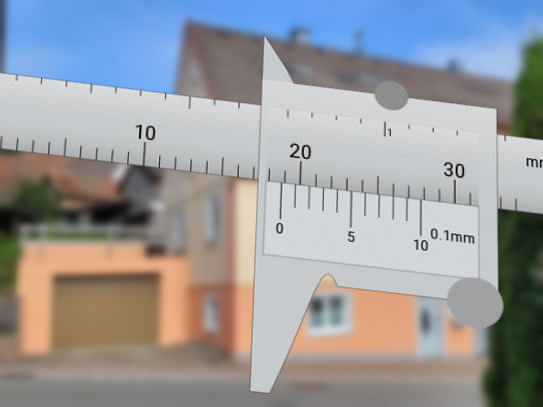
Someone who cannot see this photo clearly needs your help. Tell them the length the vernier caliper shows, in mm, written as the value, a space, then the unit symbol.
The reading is 18.8 mm
